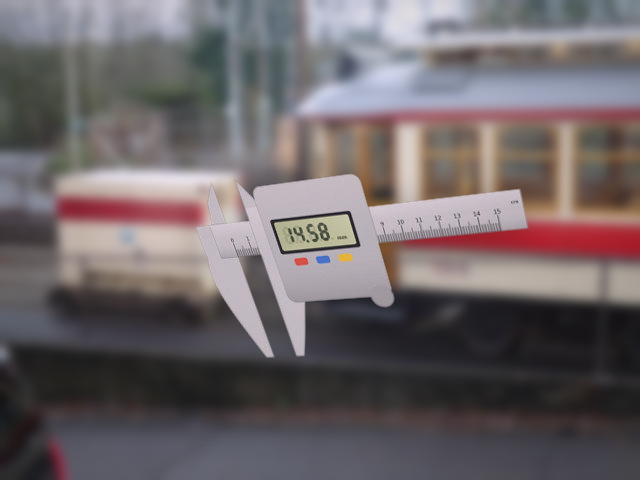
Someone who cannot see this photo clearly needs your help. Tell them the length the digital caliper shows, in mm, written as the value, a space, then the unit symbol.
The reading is 14.58 mm
